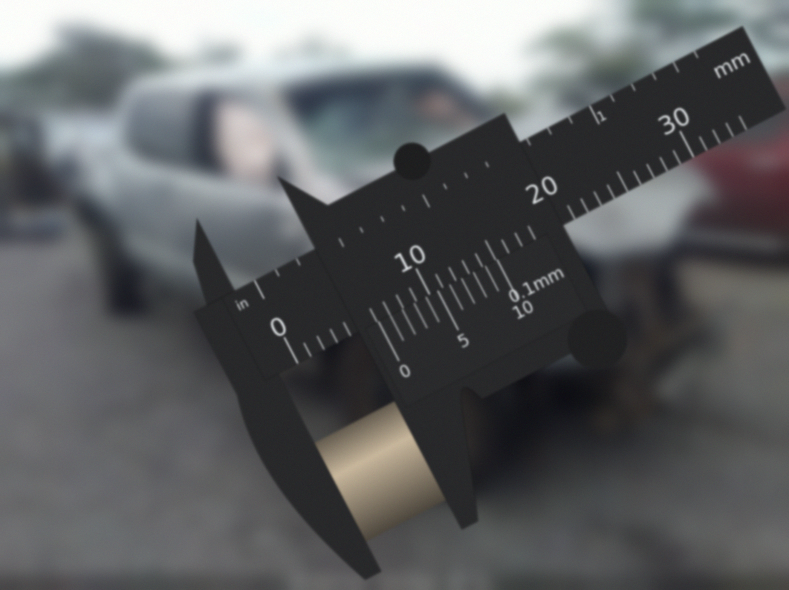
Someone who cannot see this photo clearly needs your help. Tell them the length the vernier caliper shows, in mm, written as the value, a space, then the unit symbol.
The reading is 6.1 mm
